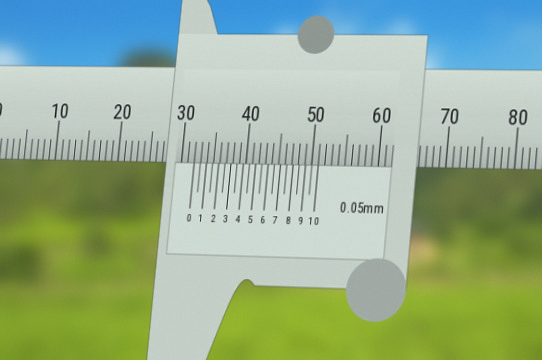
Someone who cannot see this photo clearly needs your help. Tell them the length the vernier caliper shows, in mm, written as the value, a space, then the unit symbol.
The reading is 32.0 mm
